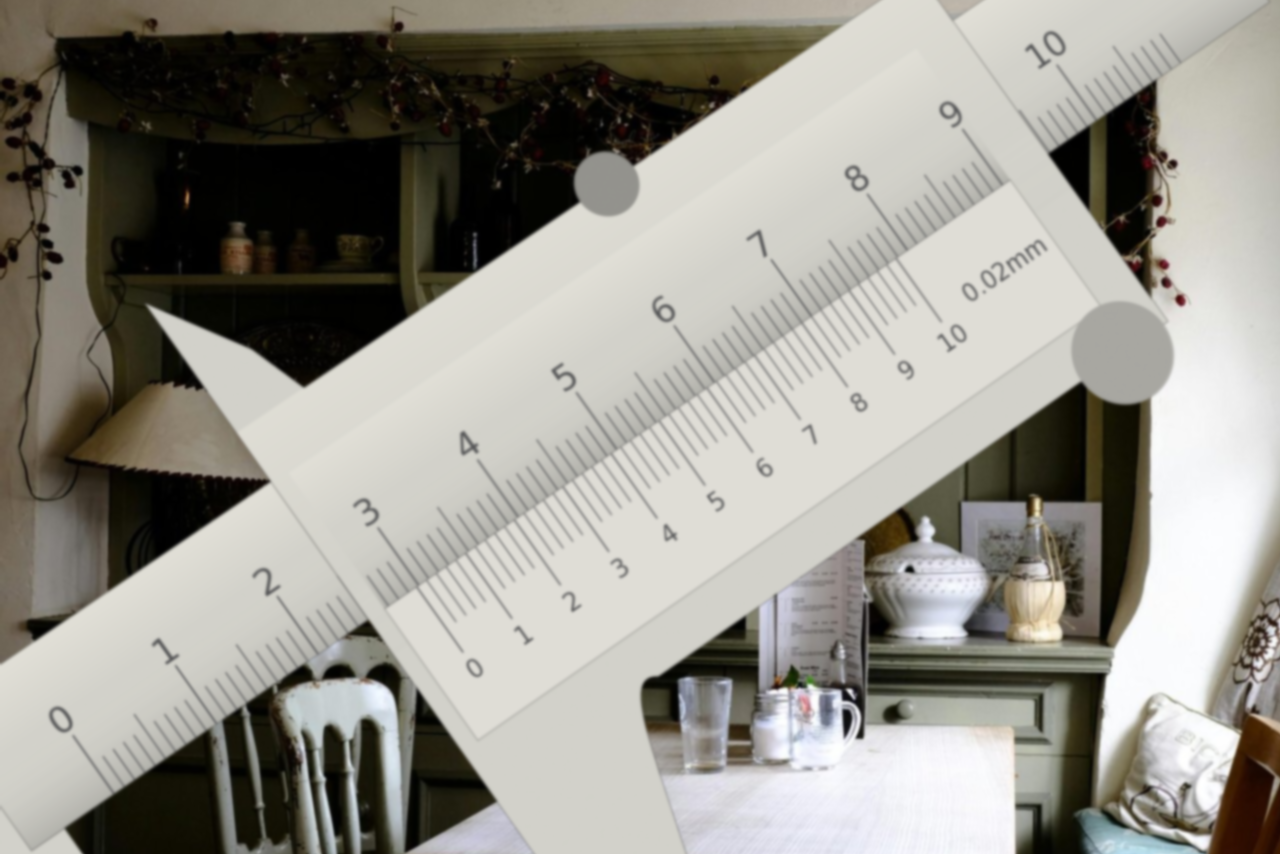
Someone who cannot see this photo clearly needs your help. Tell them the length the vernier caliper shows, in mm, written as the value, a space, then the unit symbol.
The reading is 29.8 mm
